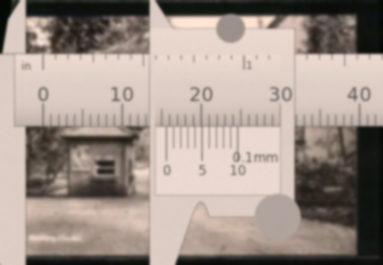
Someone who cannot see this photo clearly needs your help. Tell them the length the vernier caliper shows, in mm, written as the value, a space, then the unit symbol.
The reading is 15.6 mm
